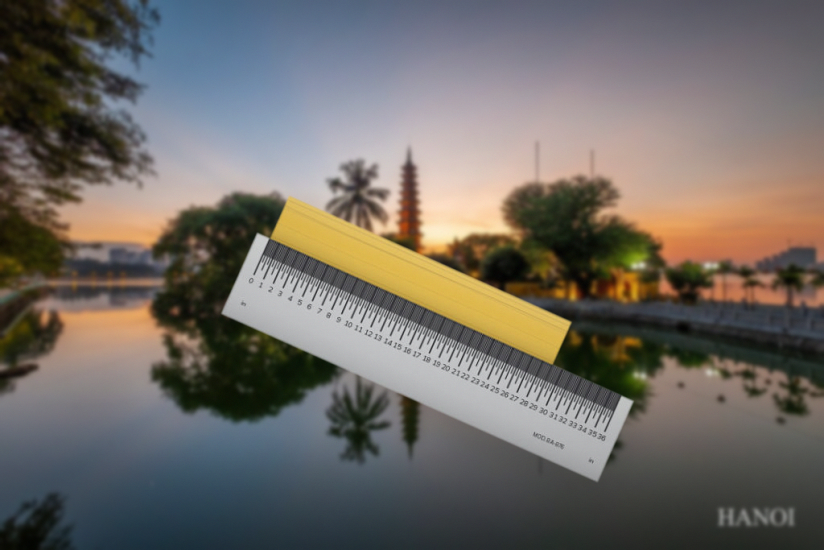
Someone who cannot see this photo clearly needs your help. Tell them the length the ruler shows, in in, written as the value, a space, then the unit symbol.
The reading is 29 in
